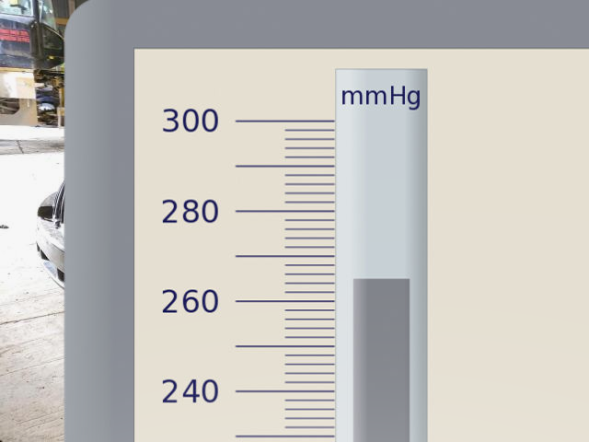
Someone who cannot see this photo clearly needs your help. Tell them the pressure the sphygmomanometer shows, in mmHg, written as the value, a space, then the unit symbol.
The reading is 265 mmHg
